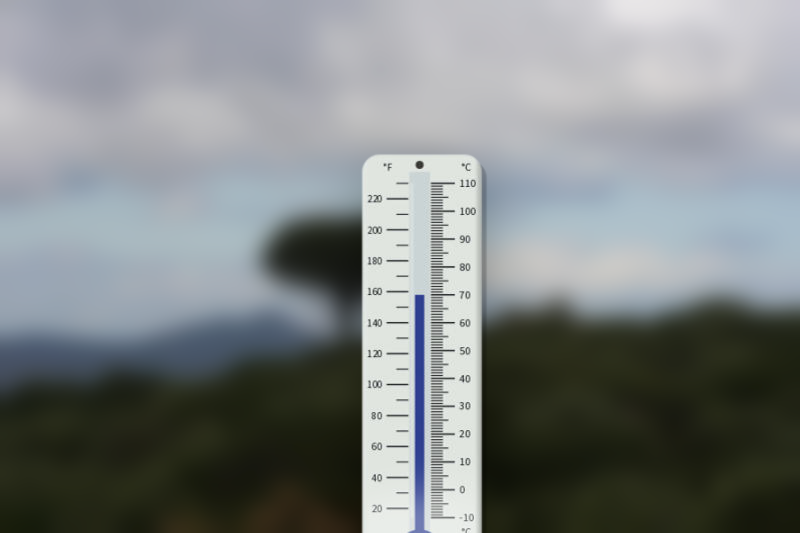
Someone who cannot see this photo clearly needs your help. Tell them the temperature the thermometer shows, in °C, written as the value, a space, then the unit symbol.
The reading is 70 °C
